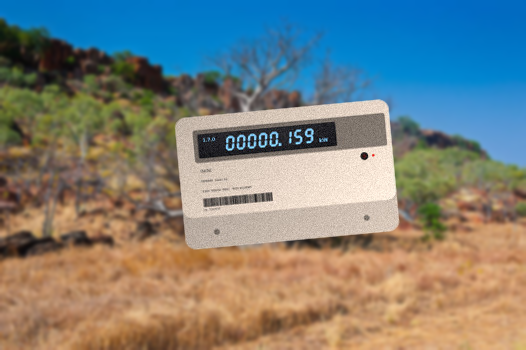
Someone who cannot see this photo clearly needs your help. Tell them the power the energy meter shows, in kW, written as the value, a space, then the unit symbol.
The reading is 0.159 kW
